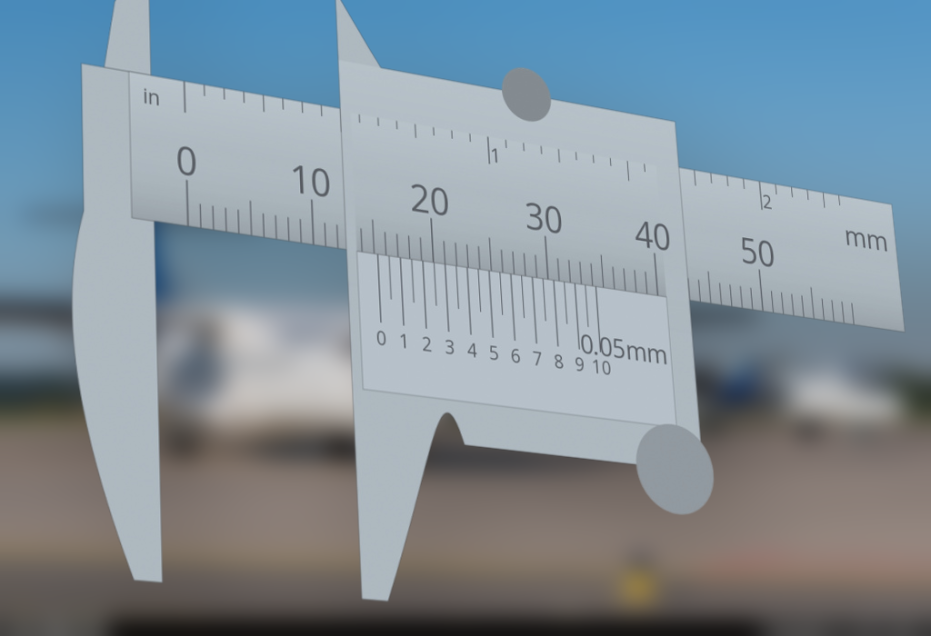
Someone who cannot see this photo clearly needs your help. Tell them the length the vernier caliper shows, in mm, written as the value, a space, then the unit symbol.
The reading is 15.3 mm
